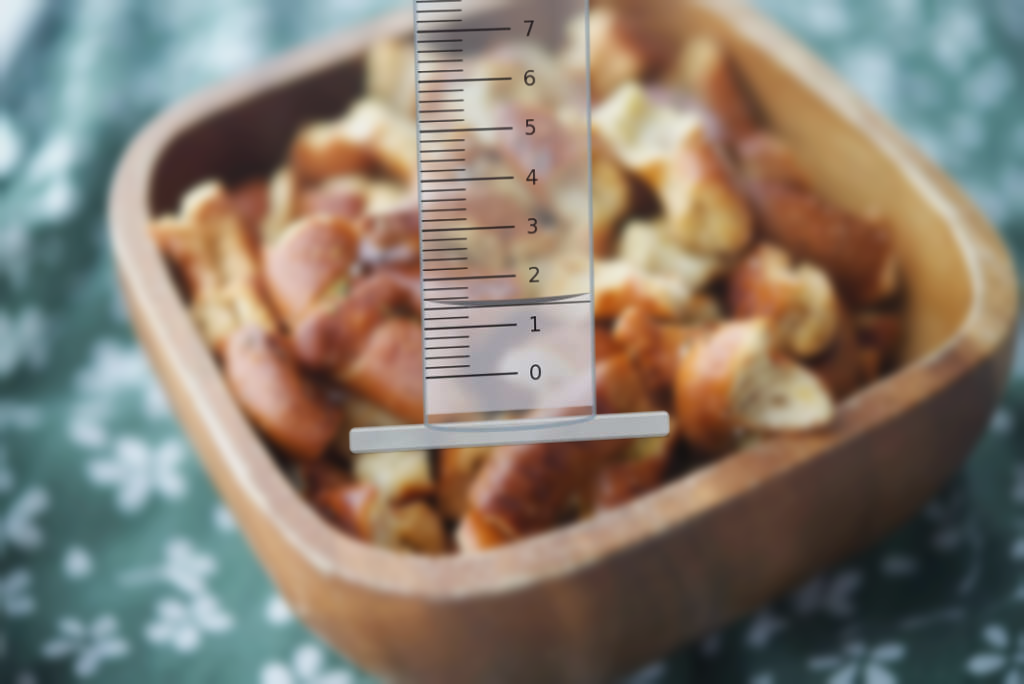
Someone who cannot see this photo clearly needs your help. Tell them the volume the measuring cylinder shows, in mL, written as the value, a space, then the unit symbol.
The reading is 1.4 mL
